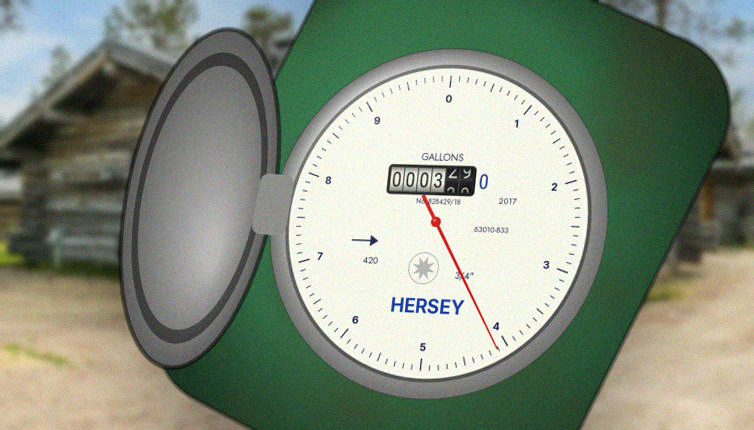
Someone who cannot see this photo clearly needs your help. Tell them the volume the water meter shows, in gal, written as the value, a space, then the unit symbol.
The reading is 3294.1 gal
